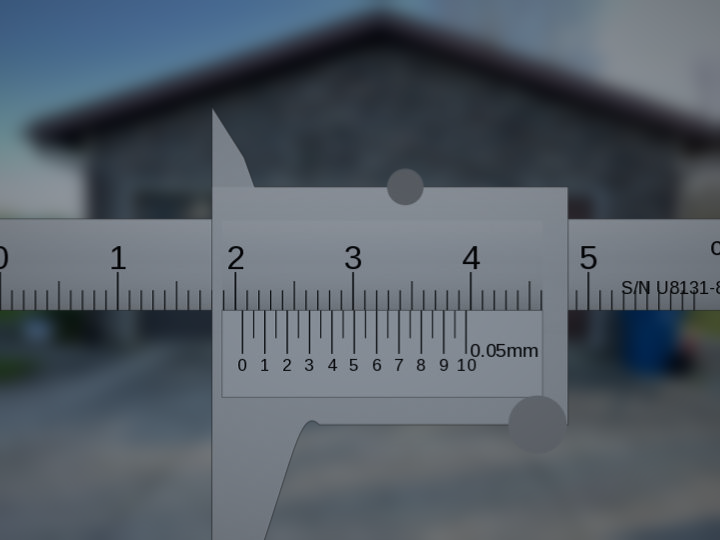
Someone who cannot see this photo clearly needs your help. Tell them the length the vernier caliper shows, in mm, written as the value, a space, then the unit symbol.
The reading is 20.6 mm
